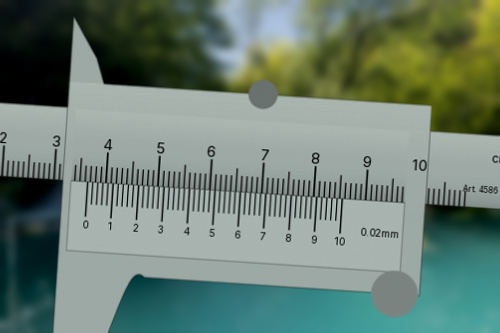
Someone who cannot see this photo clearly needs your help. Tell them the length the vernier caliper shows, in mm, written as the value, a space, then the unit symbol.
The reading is 36.5 mm
